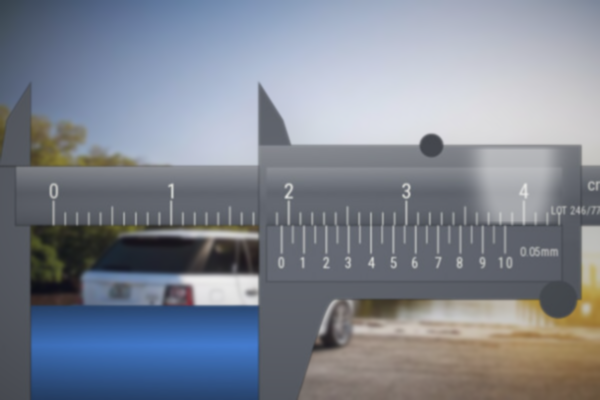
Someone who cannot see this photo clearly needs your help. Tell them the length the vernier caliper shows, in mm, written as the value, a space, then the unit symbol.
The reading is 19.4 mm
